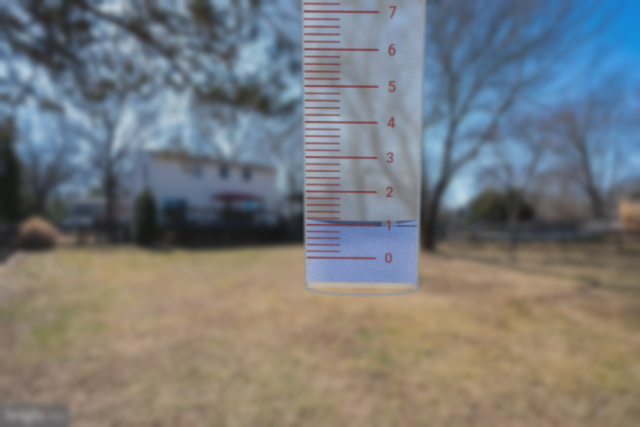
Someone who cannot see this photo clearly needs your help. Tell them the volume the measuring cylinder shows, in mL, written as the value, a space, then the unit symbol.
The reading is 1 mL
